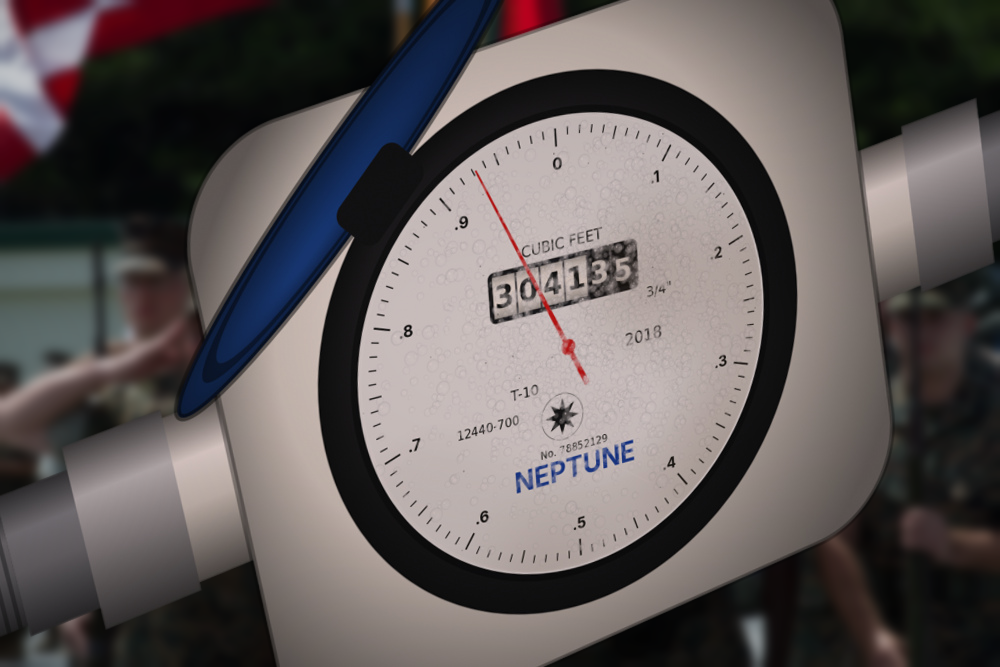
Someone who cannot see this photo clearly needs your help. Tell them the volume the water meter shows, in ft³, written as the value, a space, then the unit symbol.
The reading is 304134.93 ft³
